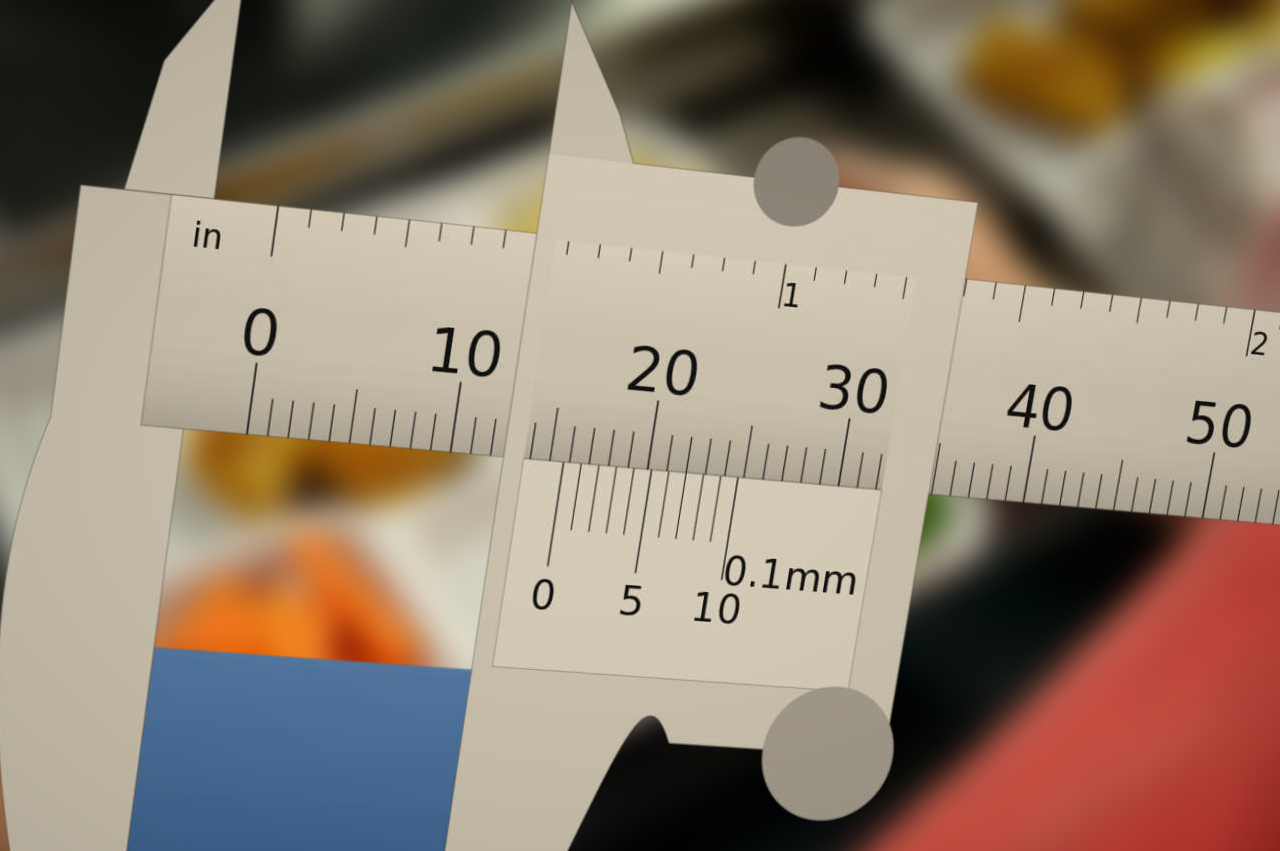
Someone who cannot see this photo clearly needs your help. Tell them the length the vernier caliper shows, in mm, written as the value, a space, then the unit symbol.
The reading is 15.7 mm
